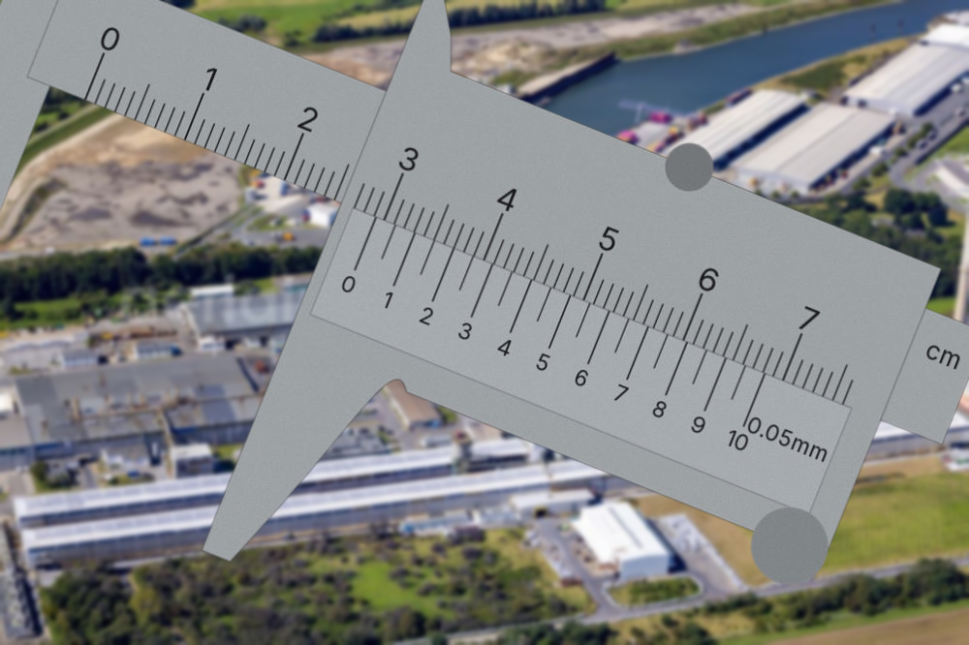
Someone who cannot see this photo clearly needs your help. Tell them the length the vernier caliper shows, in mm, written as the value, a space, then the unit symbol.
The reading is 29.2 mm
